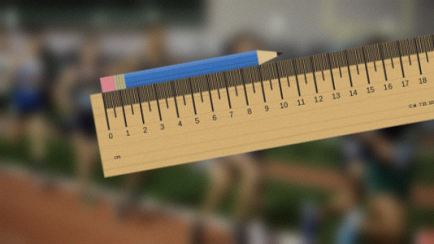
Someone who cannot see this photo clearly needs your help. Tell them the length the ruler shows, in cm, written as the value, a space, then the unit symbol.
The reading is 10.5 cm
